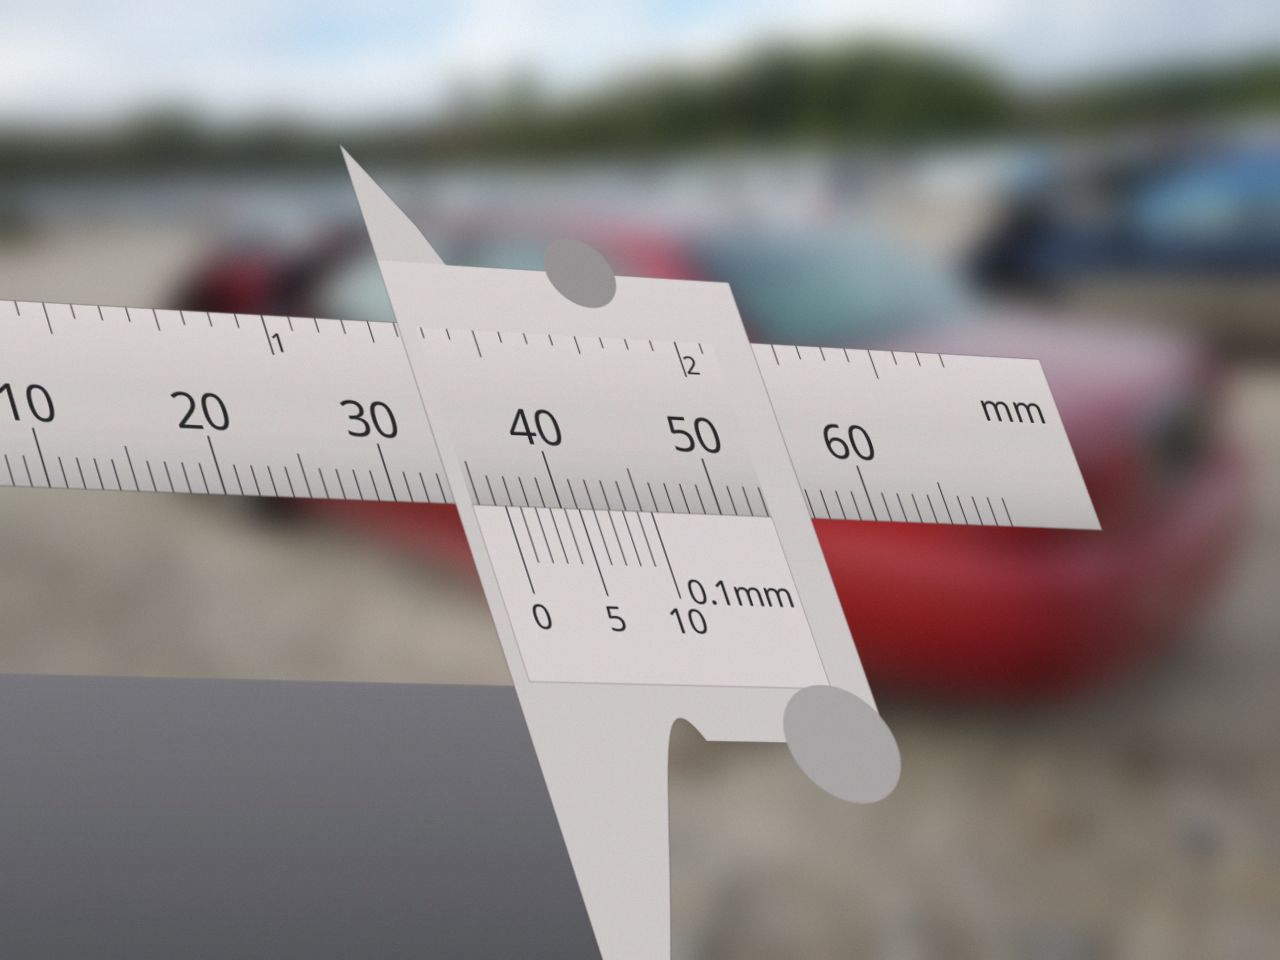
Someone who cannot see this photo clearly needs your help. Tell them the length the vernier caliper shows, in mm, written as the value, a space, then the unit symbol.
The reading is 36.6 mm
